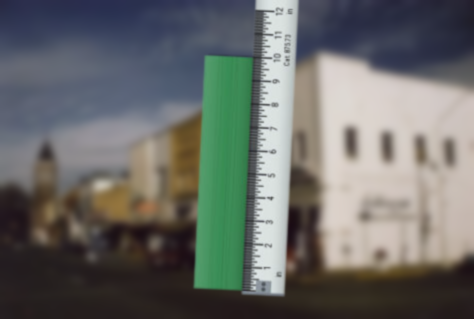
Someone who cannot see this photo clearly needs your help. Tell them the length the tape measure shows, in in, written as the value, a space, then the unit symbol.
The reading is 10 in
